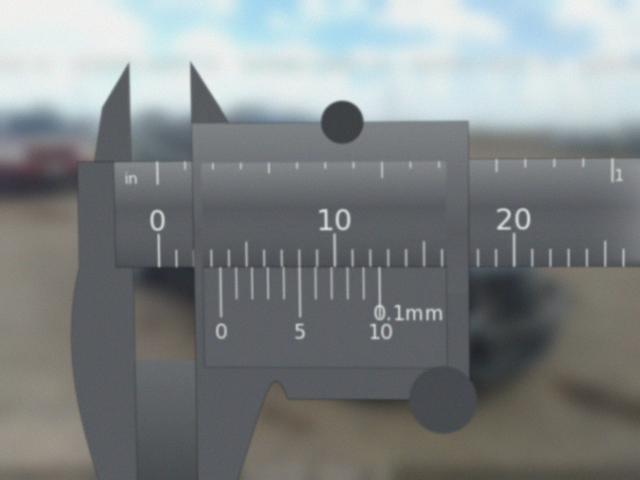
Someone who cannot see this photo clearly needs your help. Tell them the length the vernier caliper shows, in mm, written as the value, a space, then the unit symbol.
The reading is 3.5 mm
